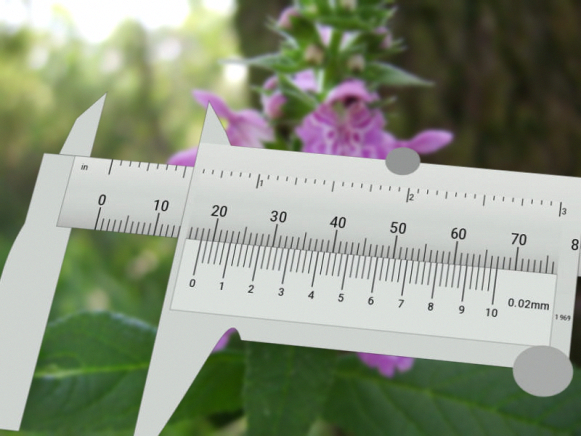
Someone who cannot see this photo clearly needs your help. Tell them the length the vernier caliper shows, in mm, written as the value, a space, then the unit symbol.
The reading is 18.0 mm
